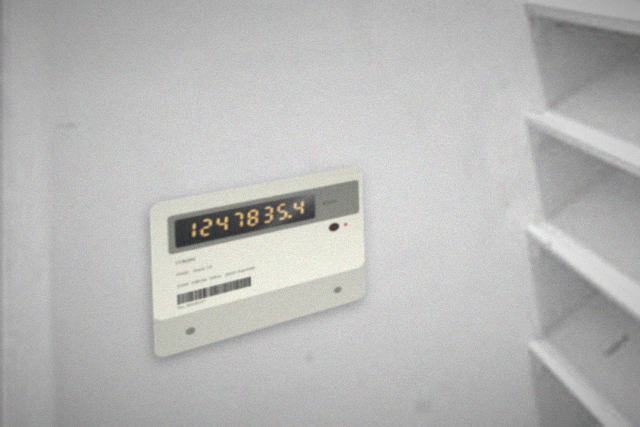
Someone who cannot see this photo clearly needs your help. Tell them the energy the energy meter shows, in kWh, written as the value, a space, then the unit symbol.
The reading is 1247835.4 kWh
